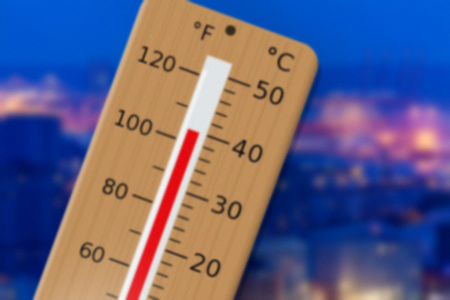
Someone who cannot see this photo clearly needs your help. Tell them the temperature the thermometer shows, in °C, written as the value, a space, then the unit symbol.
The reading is 40 °C
